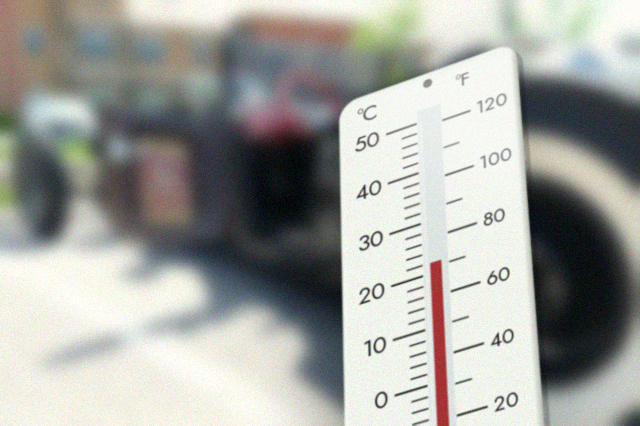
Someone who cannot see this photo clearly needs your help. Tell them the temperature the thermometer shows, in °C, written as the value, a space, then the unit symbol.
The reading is 22 °C
